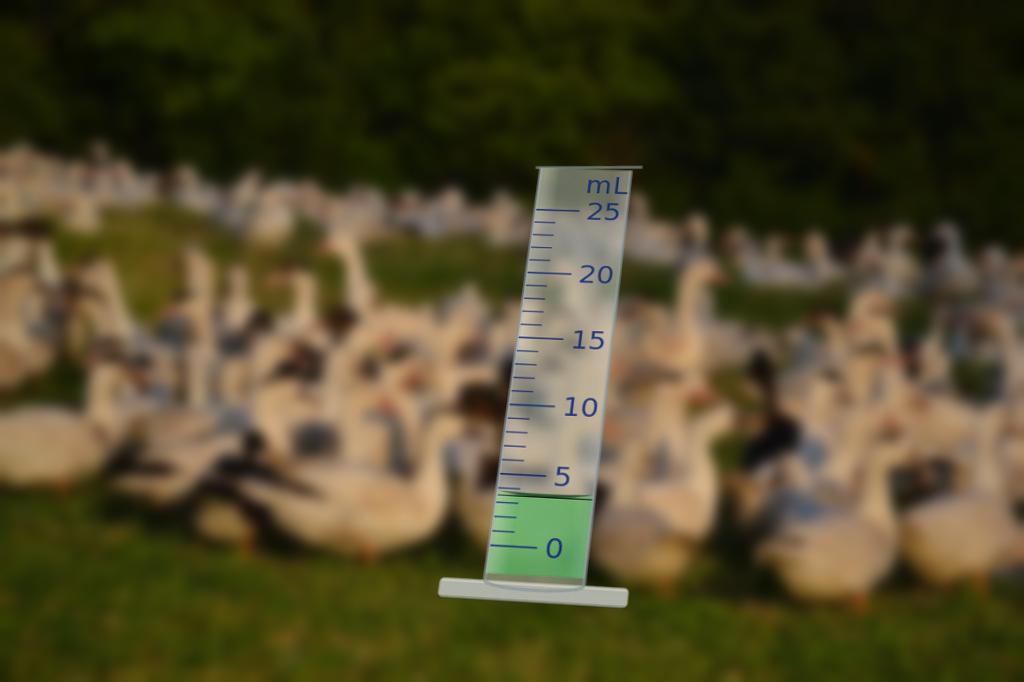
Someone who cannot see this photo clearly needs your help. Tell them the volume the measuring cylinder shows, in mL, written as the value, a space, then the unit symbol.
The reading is 3.5 mL
